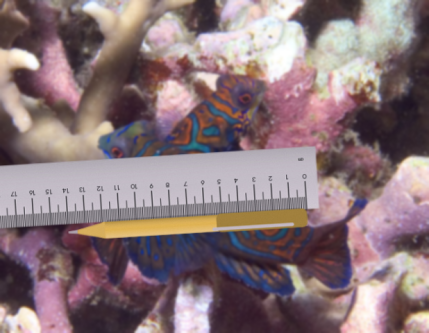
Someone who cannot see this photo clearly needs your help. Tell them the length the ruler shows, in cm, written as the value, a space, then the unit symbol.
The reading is 14 cm
